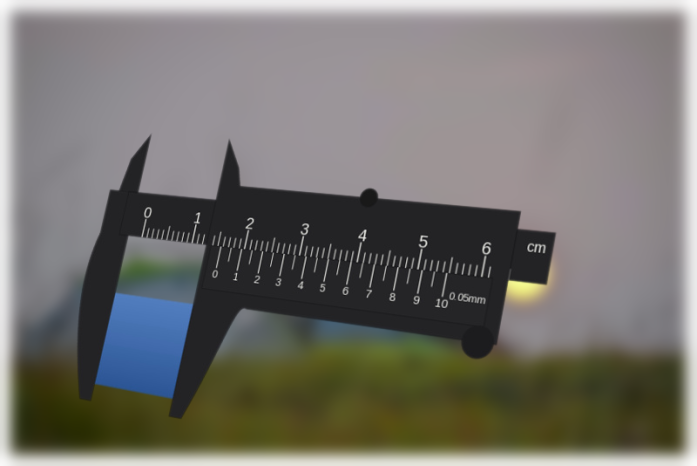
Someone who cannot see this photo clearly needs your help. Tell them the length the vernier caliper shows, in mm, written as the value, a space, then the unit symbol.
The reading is 15.6 mm
